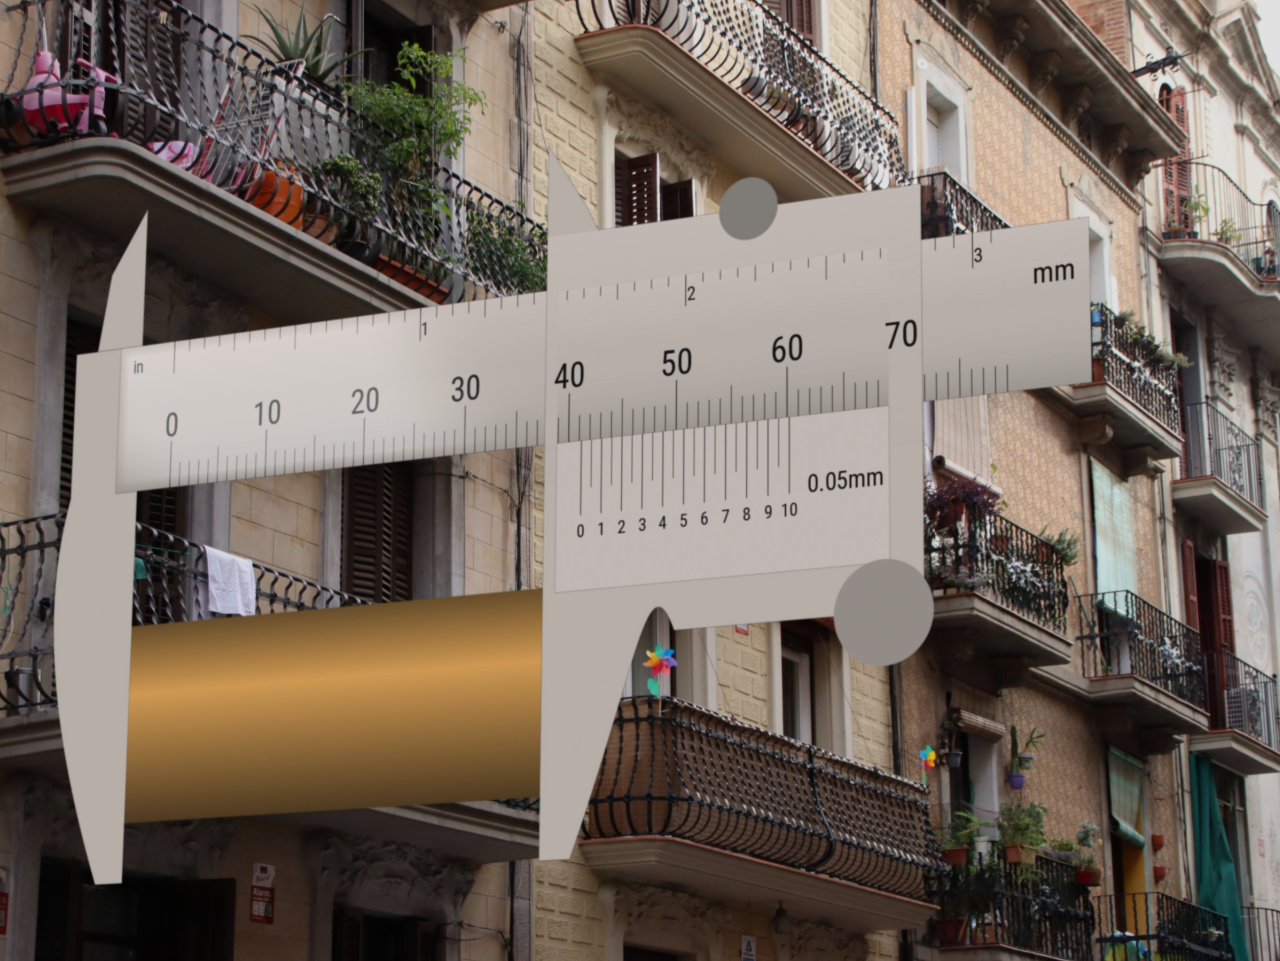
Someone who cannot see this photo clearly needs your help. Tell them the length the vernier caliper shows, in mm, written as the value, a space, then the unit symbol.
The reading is 41.2 mm
